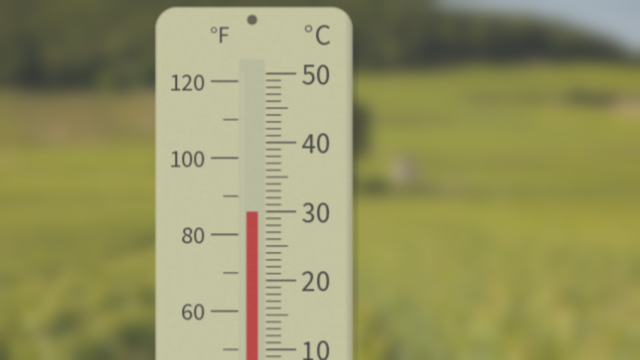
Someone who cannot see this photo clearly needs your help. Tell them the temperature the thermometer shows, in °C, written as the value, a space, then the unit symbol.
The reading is 30 °C
